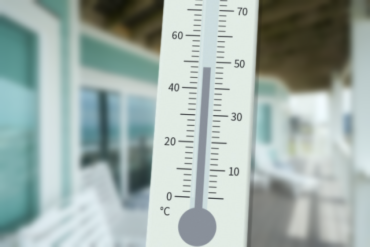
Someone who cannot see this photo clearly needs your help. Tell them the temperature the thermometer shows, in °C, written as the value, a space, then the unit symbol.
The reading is 48 °C
